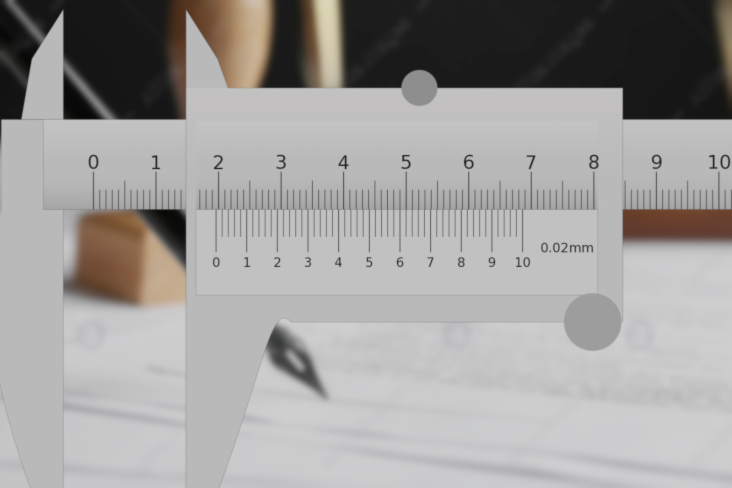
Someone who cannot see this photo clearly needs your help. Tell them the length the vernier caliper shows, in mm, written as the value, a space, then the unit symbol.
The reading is 19.6 mm
